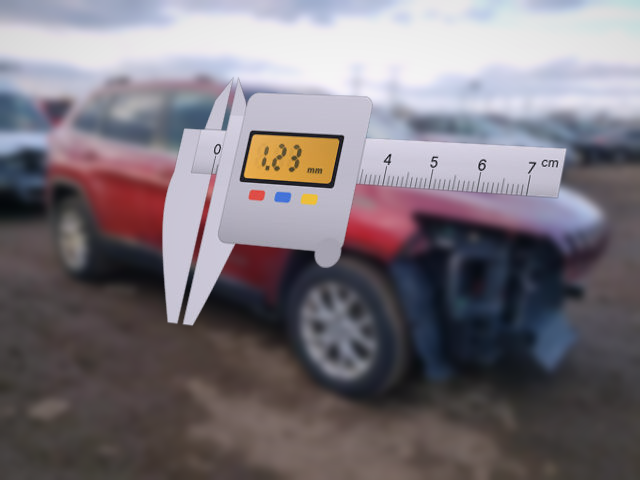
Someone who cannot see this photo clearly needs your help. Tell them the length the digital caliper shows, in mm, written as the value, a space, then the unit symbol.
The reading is 1.23 mm
